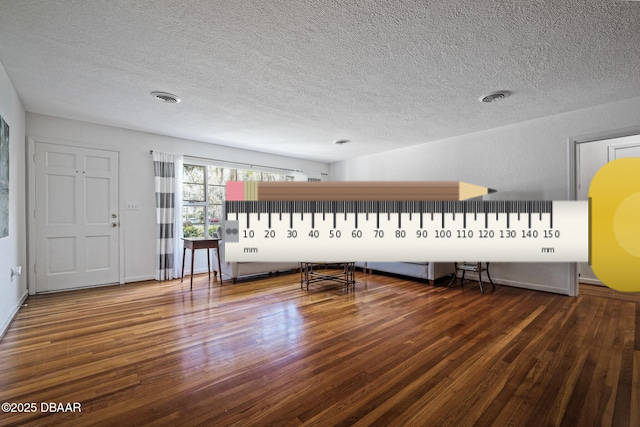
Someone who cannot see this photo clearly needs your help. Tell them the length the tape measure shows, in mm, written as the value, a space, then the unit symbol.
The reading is 125 mm
